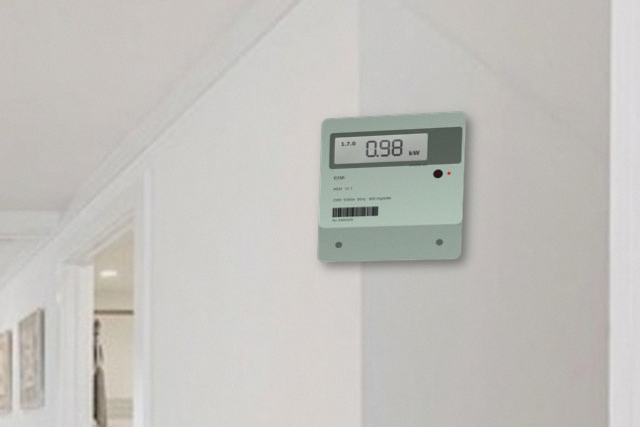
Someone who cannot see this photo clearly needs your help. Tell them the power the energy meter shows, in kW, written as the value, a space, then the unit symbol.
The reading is 0.98 kW
